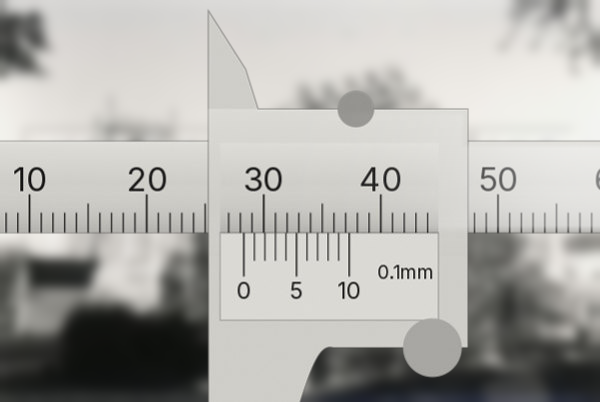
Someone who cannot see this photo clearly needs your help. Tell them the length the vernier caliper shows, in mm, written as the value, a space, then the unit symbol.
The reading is 28.3 mm
